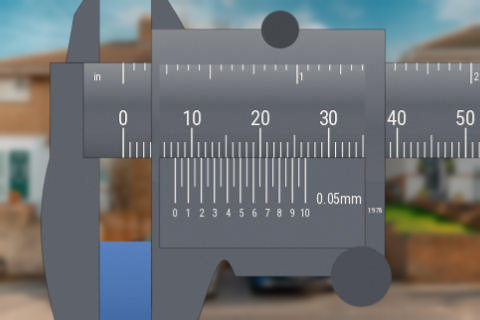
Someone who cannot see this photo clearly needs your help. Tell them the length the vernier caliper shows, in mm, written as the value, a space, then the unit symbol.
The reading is 7.6 mm
